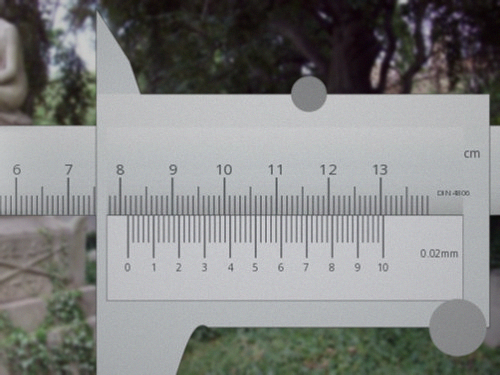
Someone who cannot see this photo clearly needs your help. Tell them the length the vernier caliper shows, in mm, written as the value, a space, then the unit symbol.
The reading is 81.5 mm
